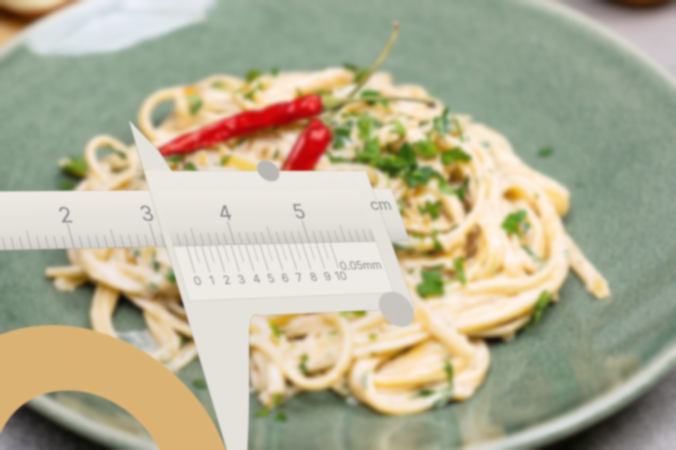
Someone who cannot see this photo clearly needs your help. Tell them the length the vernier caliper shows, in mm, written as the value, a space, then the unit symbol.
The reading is 33.8 mm
